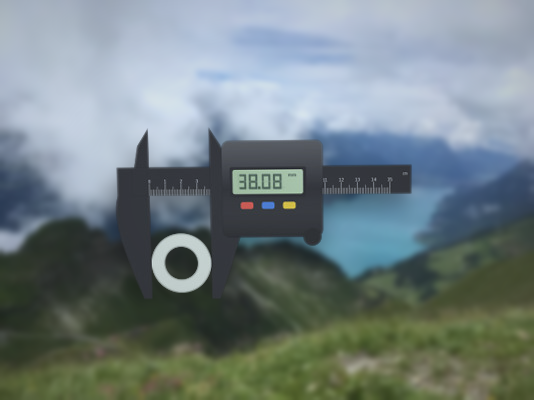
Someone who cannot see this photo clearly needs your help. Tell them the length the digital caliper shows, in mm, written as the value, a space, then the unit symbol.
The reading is 38.08 mm
